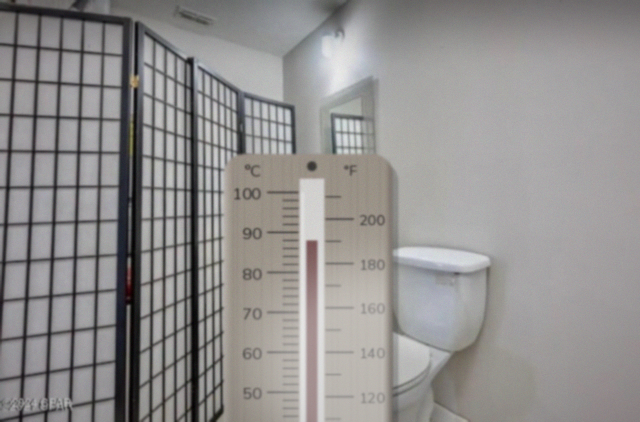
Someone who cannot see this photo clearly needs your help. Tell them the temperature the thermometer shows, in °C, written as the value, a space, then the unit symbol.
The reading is 88 °C
